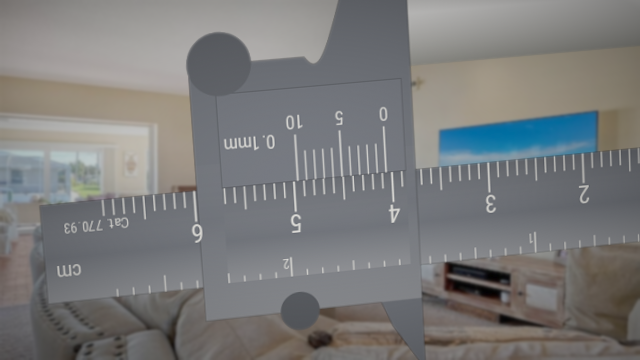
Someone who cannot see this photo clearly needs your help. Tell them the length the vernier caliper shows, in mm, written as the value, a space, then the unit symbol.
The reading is 40.6 mm
